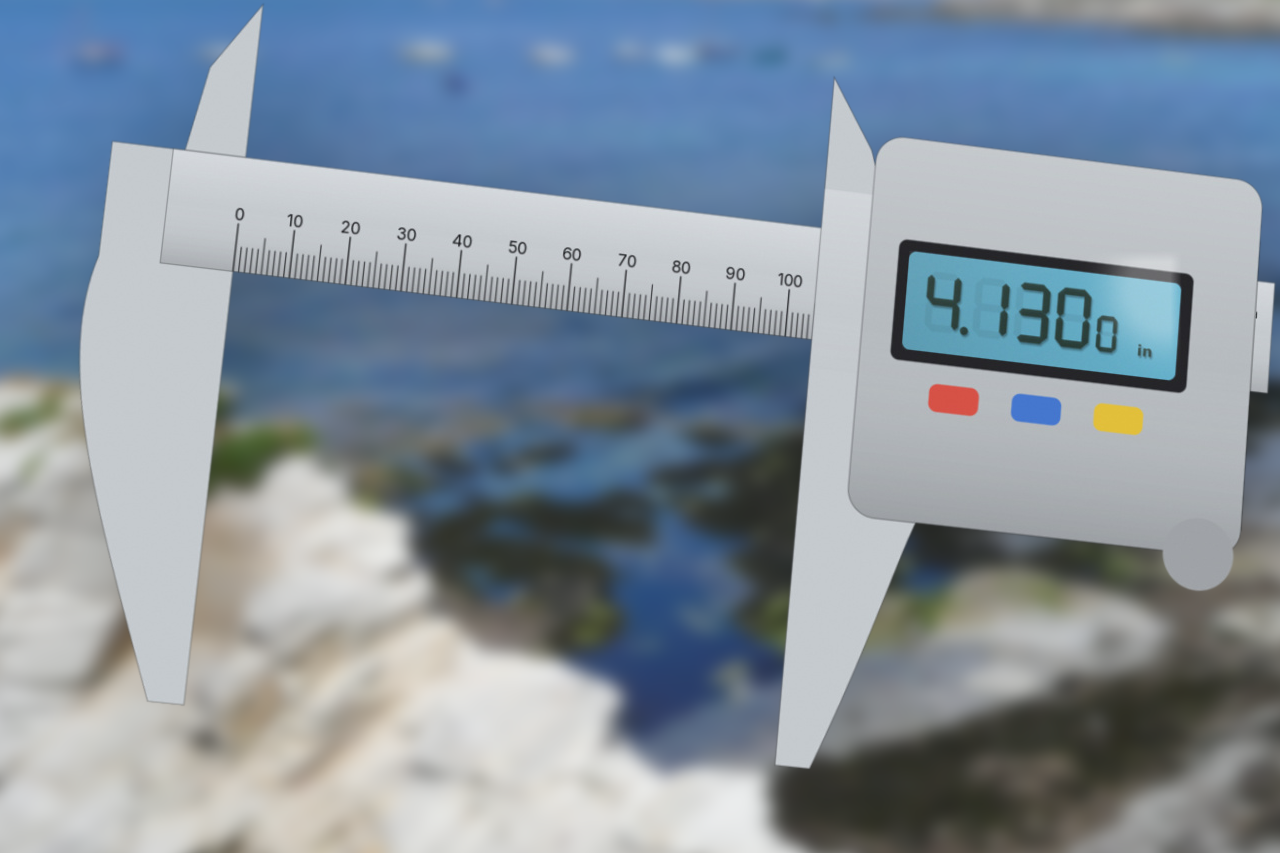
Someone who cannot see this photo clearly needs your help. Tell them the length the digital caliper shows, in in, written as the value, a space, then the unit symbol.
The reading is 4.1300 in
